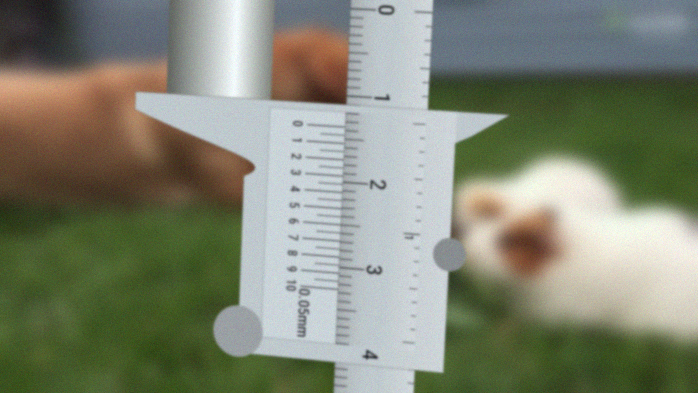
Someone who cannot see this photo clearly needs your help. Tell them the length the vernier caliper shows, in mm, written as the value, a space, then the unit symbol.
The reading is 13.6 mm
